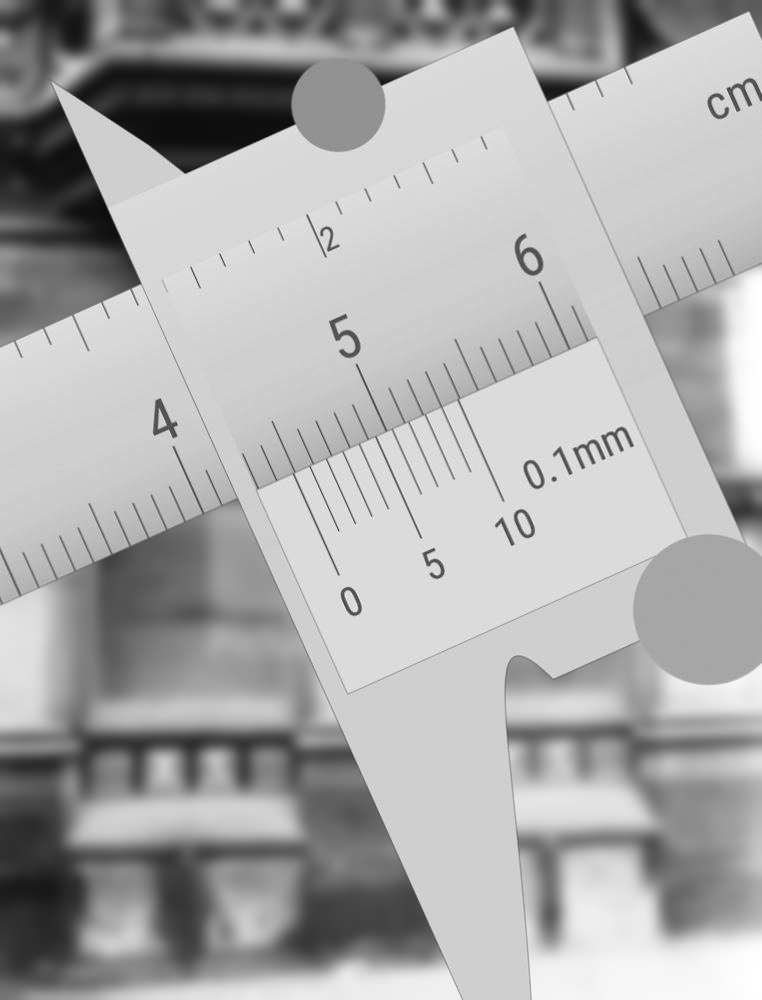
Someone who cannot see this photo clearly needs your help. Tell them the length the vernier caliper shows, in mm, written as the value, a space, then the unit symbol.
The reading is 44.9 mm
